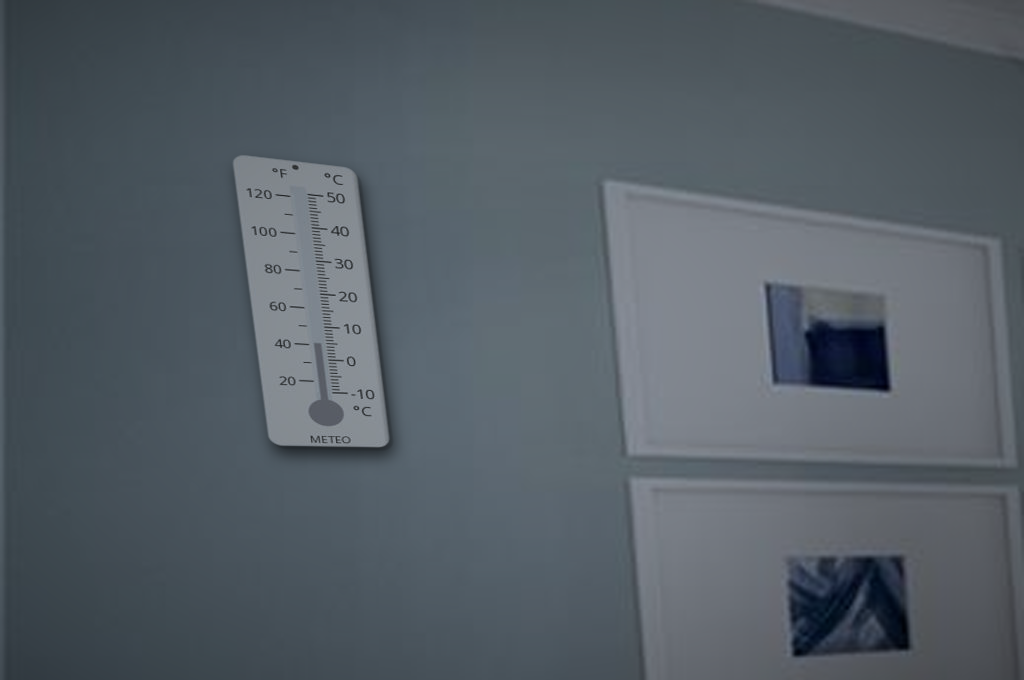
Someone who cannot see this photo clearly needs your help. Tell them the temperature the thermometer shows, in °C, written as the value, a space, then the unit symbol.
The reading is 5 °C
